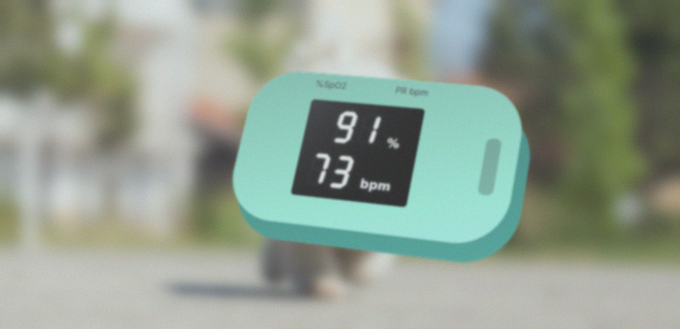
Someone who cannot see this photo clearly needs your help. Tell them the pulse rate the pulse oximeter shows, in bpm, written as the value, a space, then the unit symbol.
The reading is 73 bpm
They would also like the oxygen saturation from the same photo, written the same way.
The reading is 91 %
